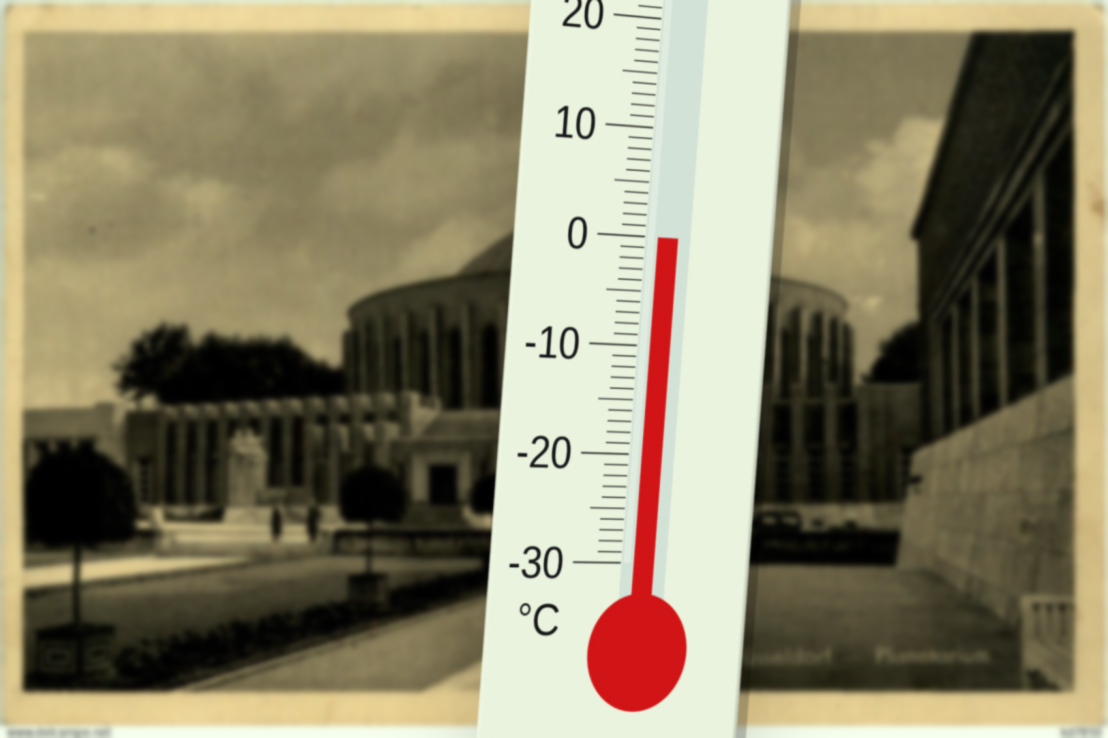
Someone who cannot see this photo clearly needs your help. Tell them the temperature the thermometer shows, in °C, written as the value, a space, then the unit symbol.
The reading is 0 °C
